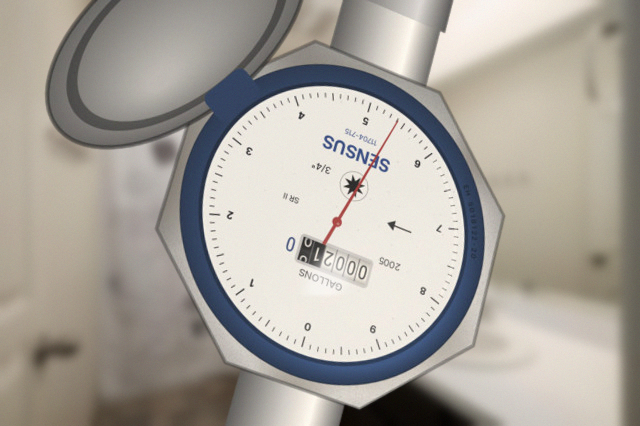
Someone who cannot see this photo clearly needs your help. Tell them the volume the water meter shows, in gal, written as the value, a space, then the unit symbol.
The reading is 2185.4 gal
